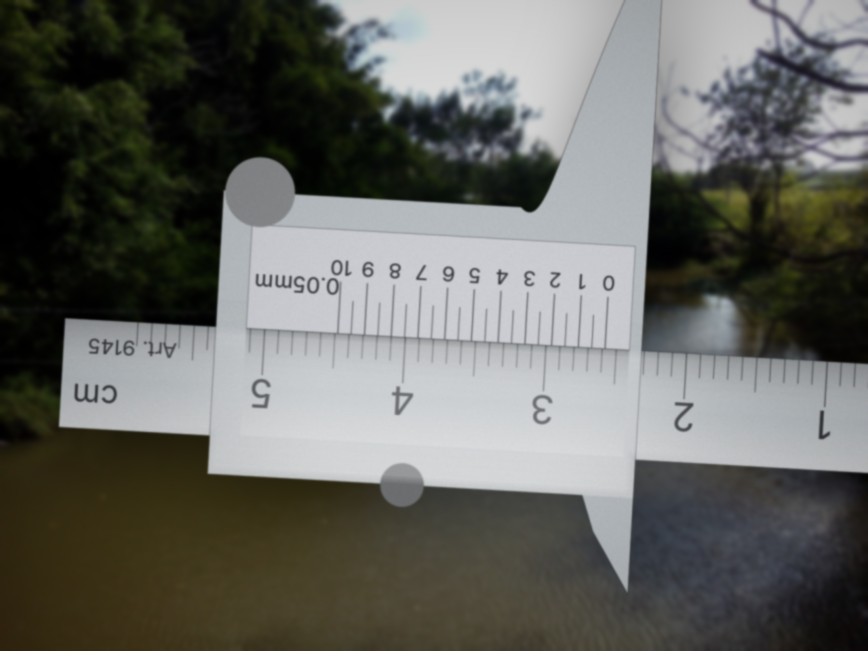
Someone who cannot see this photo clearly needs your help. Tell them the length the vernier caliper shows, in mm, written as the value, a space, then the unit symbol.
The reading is 25.8 mm
